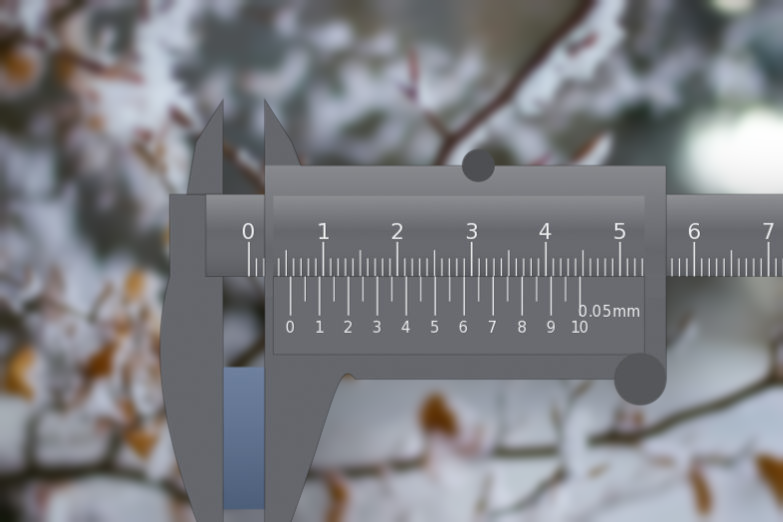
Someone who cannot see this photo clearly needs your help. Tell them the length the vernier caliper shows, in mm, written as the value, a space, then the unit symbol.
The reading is 5.6 mm
